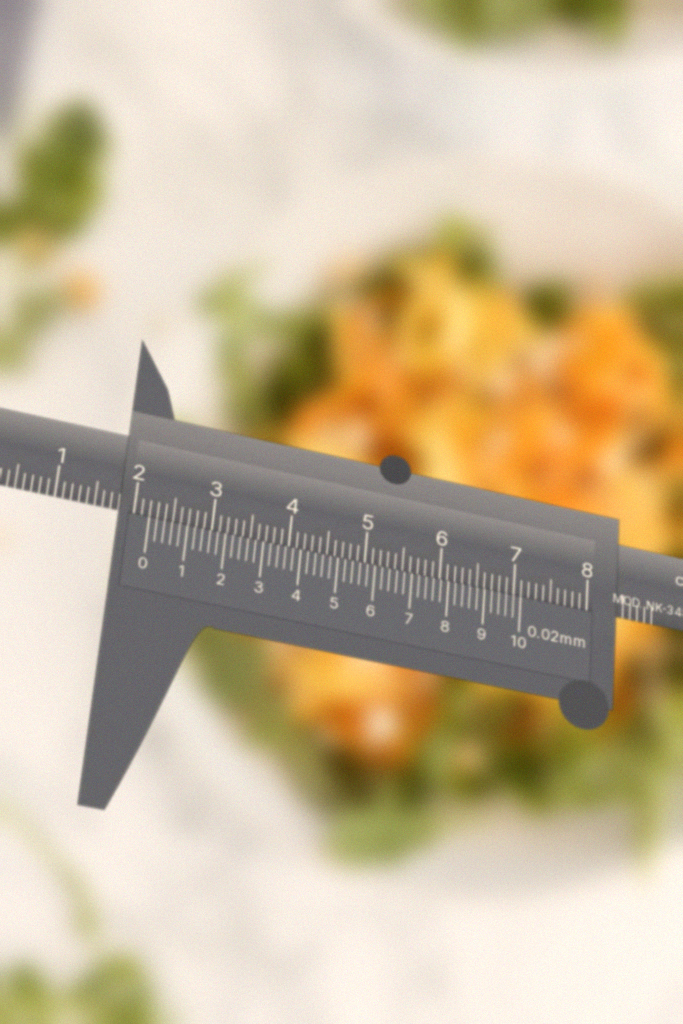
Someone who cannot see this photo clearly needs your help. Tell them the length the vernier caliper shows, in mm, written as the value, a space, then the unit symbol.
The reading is 22.0 mm
